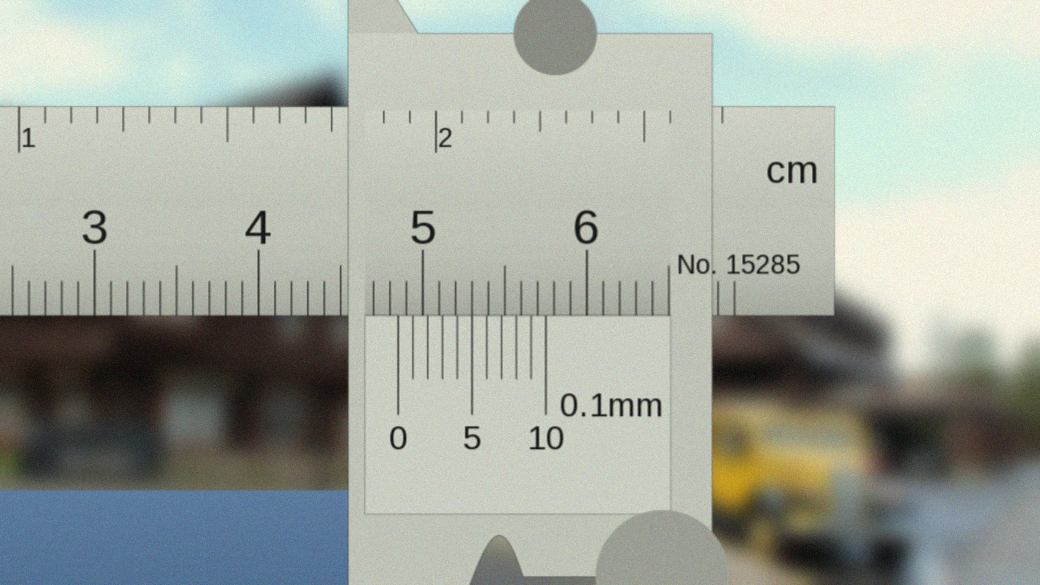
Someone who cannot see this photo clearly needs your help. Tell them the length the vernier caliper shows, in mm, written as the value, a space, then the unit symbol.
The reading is 48.5 mm
